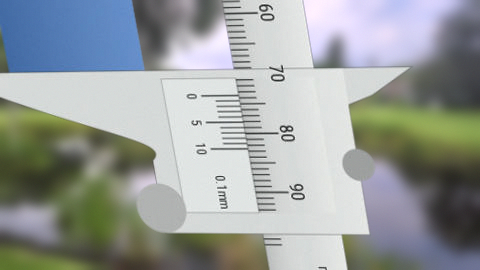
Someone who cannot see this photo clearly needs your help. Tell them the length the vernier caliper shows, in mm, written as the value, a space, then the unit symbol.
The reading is 73.6 mm
